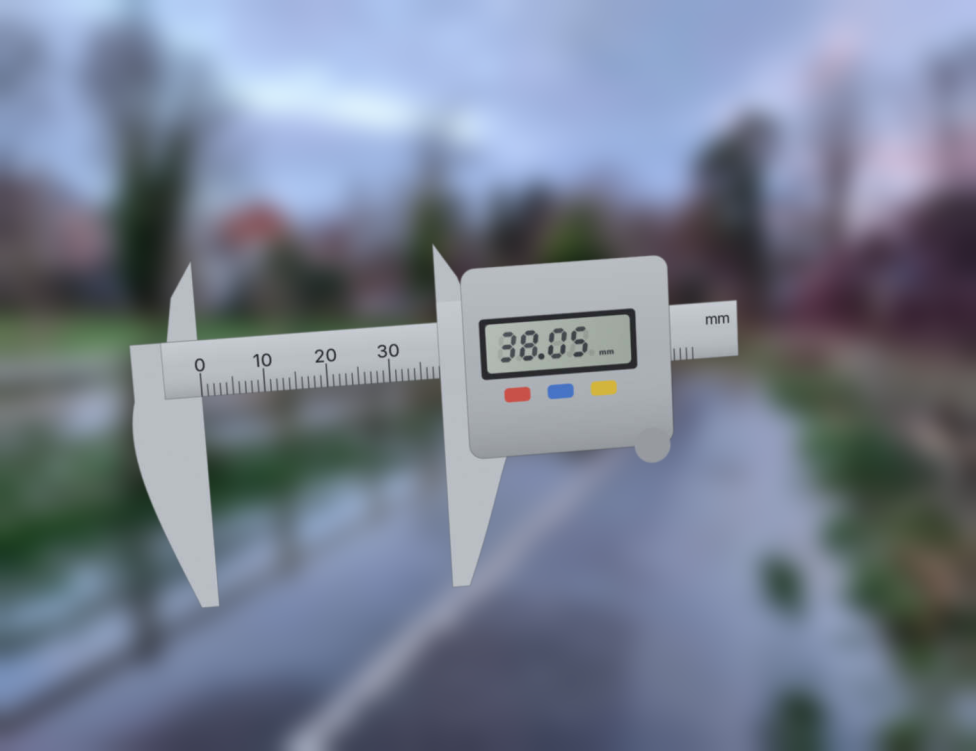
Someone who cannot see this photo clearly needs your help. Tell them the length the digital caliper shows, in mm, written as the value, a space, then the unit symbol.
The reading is 38.05 mm
